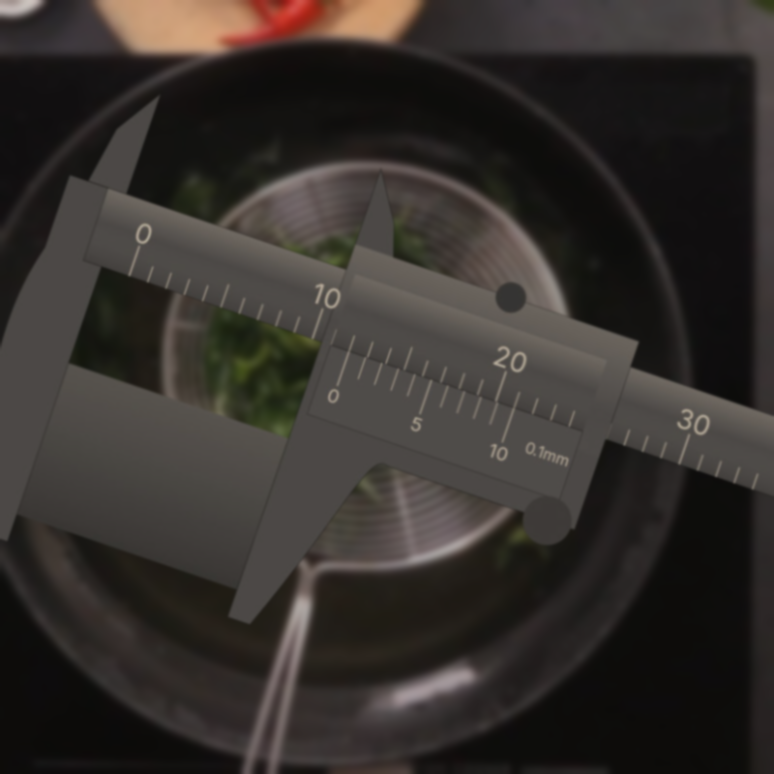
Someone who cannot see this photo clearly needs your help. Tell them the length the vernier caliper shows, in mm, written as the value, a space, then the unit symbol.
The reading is 12.0 mm
